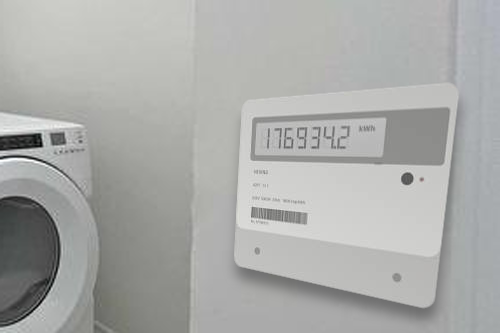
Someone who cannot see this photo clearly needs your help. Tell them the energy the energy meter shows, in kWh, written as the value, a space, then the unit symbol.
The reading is 176934.2 kWh
